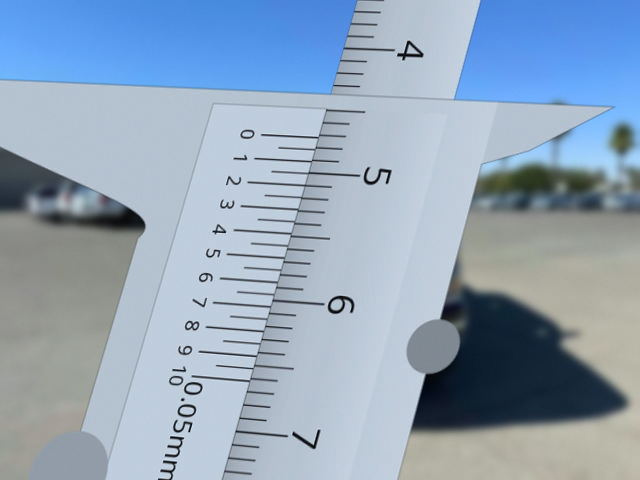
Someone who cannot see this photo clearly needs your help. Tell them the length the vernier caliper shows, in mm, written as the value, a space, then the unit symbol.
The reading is 47.2 mm
